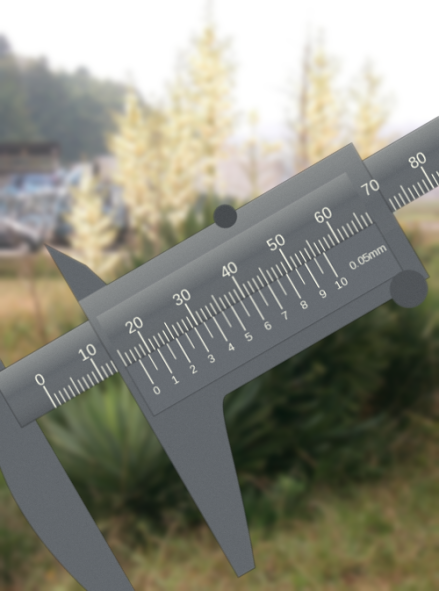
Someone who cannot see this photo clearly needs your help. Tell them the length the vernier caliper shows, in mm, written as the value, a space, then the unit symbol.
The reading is 17.6 mm
